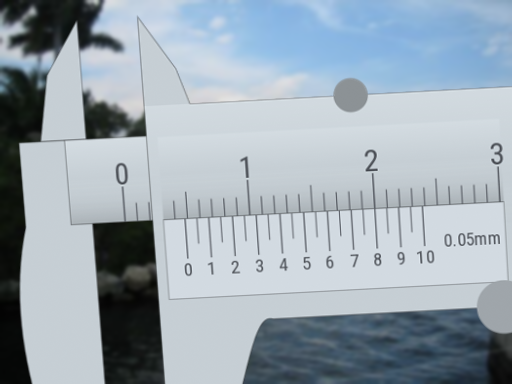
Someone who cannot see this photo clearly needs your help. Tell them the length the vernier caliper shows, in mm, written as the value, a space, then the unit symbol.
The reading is 4.8 mm
